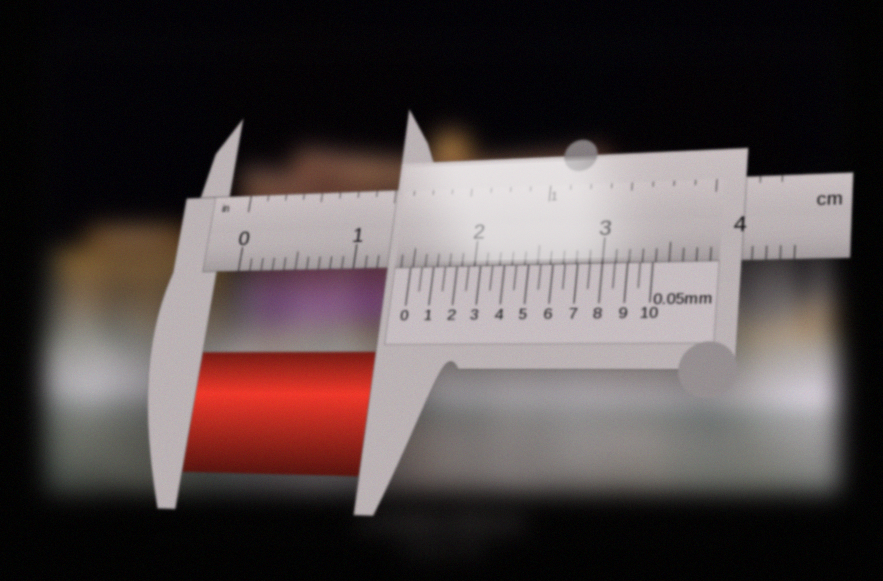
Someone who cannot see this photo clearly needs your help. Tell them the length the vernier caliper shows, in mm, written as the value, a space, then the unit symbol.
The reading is 14.8 mm
